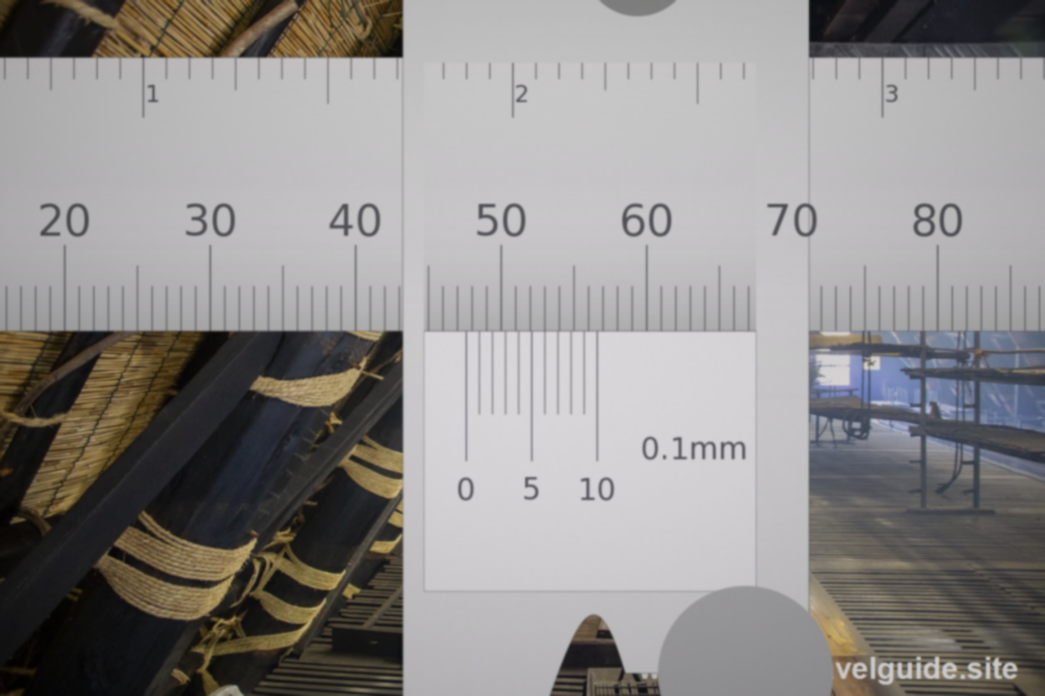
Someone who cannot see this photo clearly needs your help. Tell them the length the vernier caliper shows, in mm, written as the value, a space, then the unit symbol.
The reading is 47.6 mm
